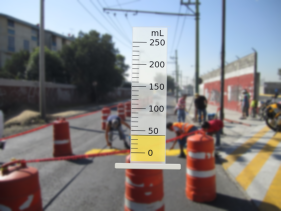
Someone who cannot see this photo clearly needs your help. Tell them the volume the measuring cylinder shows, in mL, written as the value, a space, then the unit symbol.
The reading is 40 mL
